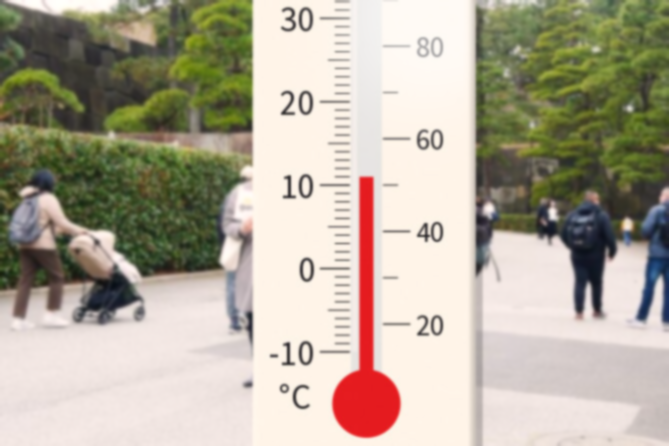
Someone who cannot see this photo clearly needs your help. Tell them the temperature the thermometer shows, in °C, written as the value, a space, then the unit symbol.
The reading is 11 °C
